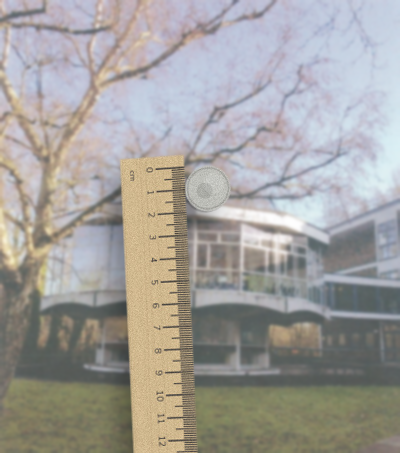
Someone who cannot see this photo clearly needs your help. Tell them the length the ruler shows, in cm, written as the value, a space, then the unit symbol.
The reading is 2 cm
